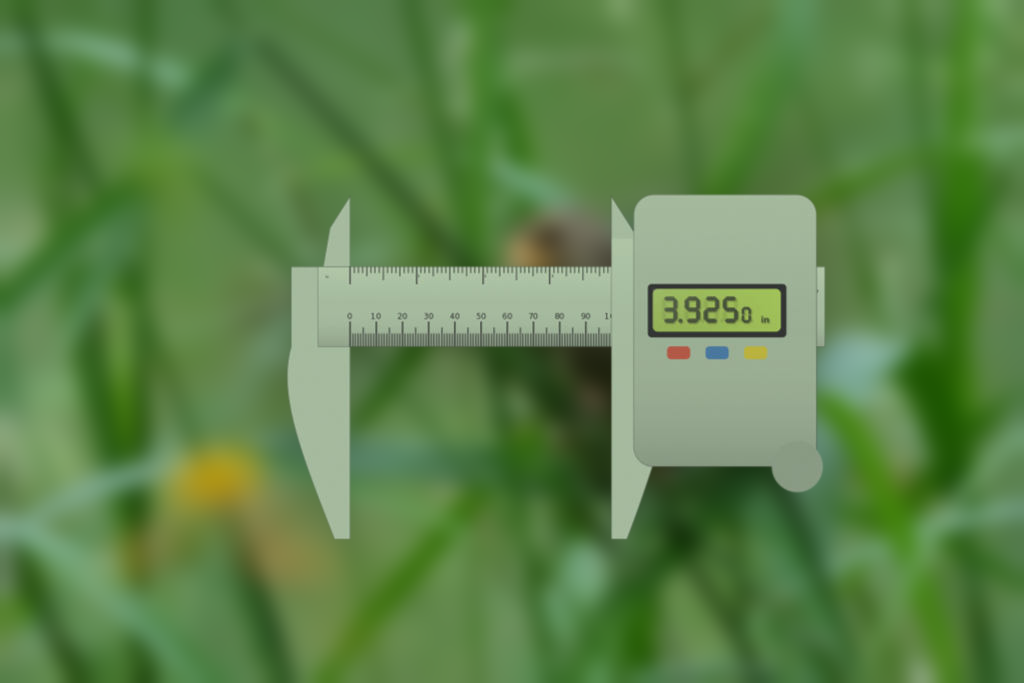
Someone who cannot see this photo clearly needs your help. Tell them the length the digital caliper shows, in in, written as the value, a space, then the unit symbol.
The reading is 3.9250 in
